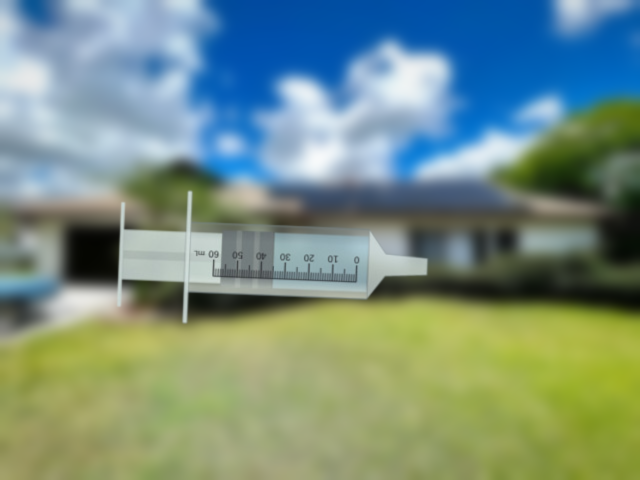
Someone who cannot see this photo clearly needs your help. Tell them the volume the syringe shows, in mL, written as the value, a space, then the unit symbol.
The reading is 35 mL
